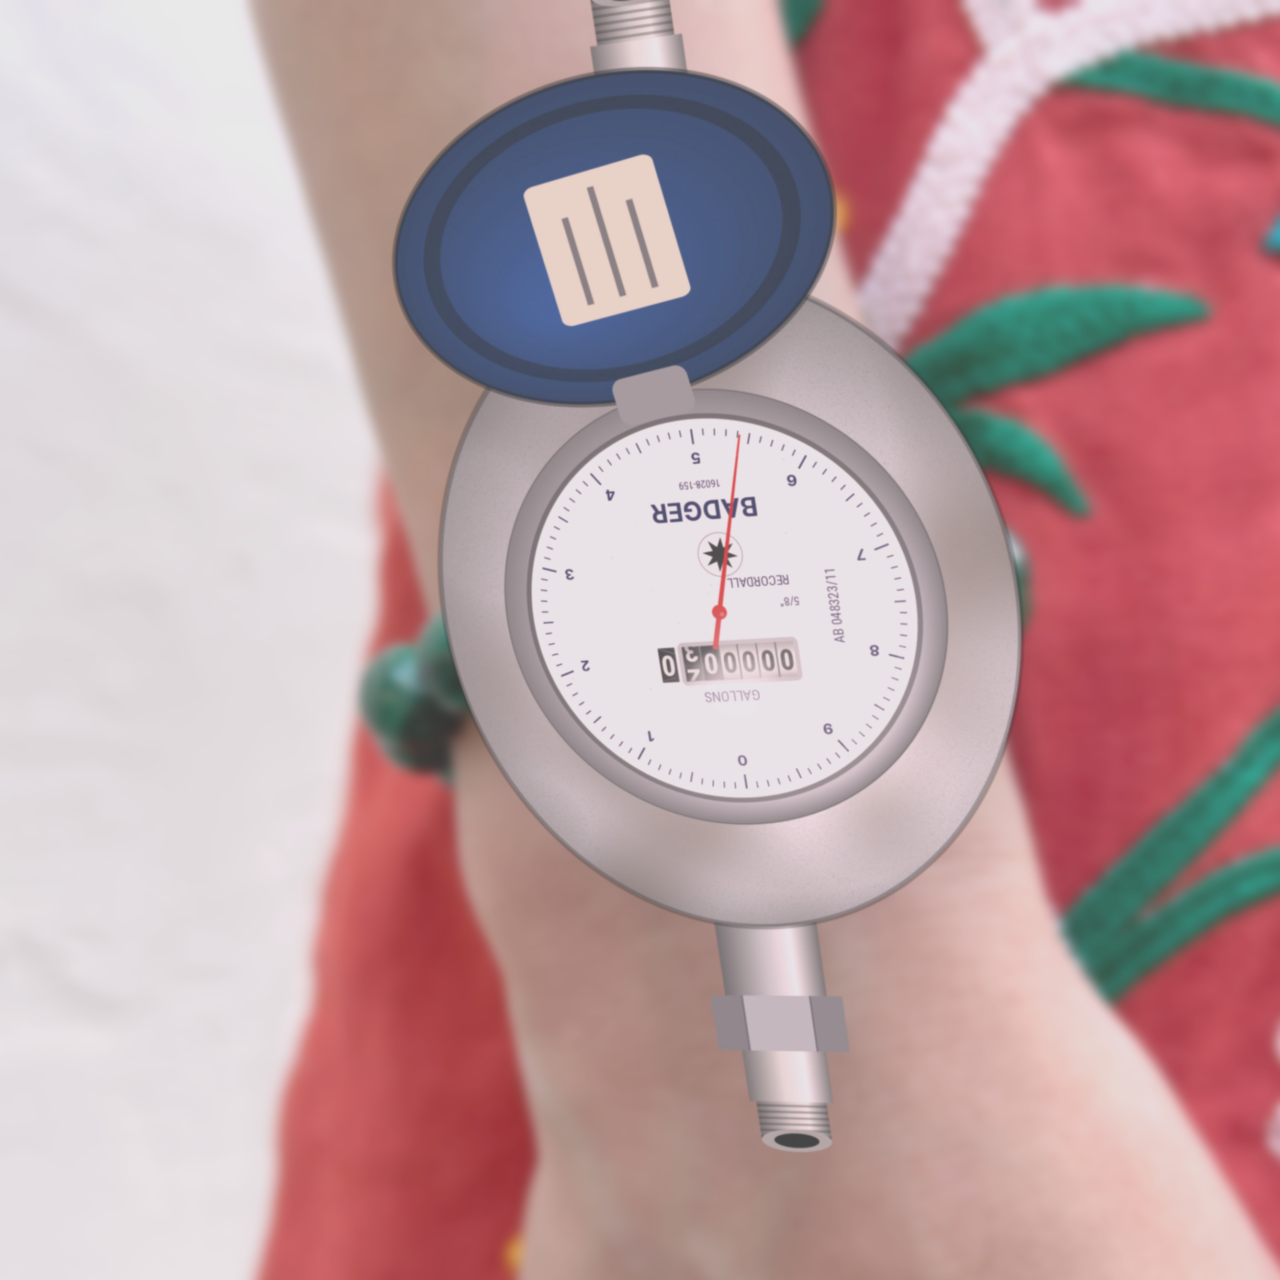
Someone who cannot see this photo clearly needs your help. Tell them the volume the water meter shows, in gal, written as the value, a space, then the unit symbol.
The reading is 25.4 gal
